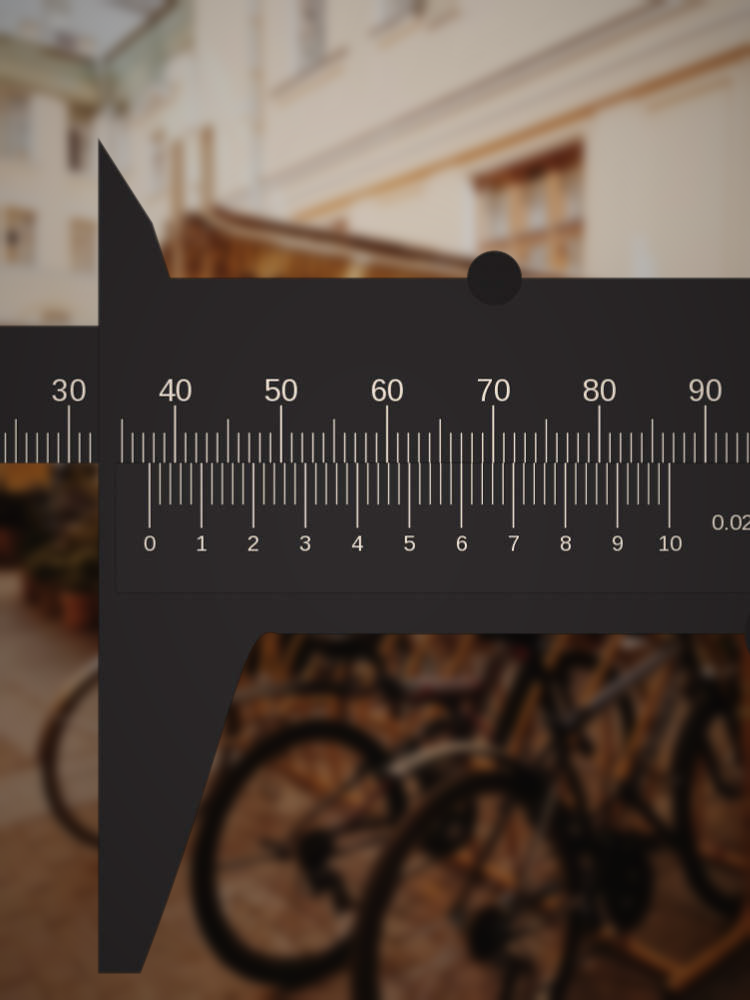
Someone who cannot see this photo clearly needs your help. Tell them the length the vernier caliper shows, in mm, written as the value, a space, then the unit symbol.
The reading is 37.6 mm
